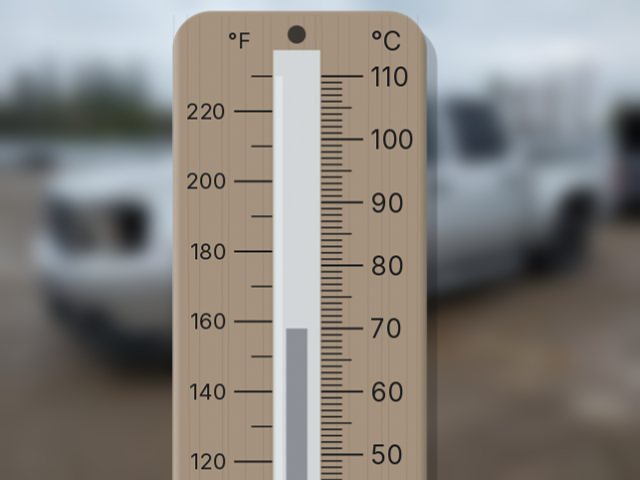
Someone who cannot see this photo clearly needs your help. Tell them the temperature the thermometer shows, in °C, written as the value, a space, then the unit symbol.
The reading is 70 °C
